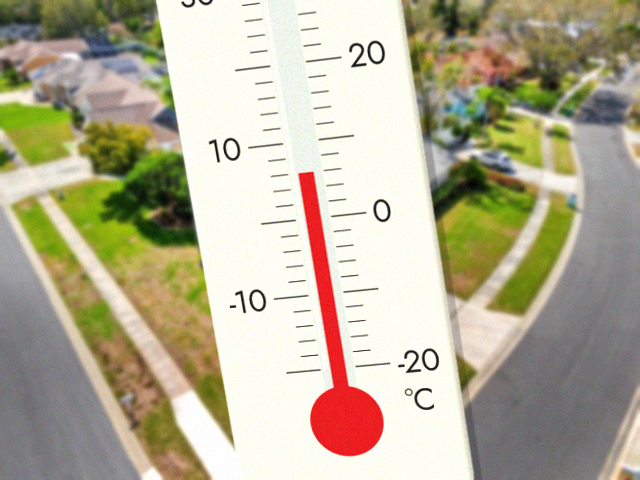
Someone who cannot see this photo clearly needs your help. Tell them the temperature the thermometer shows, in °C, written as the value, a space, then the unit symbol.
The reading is 6 °C
